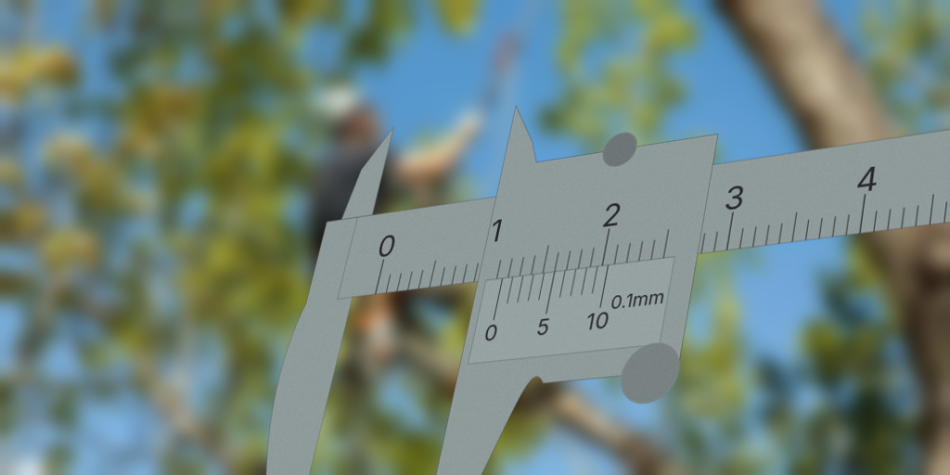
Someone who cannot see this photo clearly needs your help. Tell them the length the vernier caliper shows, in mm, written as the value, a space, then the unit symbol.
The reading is 11.5 mm
